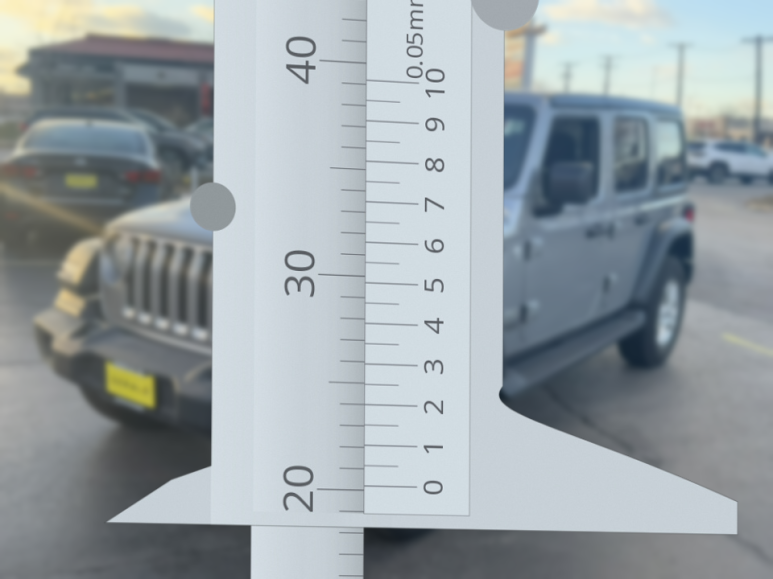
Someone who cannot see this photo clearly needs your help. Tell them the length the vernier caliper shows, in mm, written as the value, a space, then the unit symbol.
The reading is 20.20 mm
